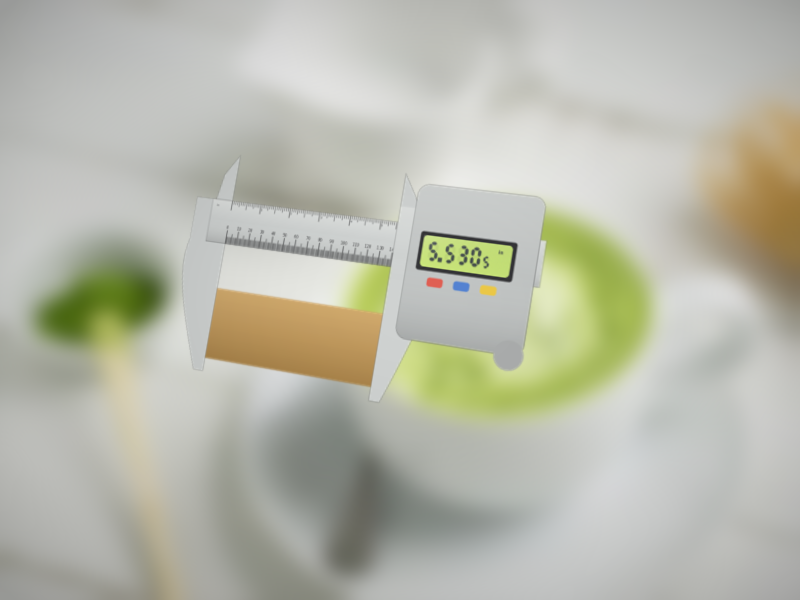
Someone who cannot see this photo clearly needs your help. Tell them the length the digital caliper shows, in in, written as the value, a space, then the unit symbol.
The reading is 5.5305 in
